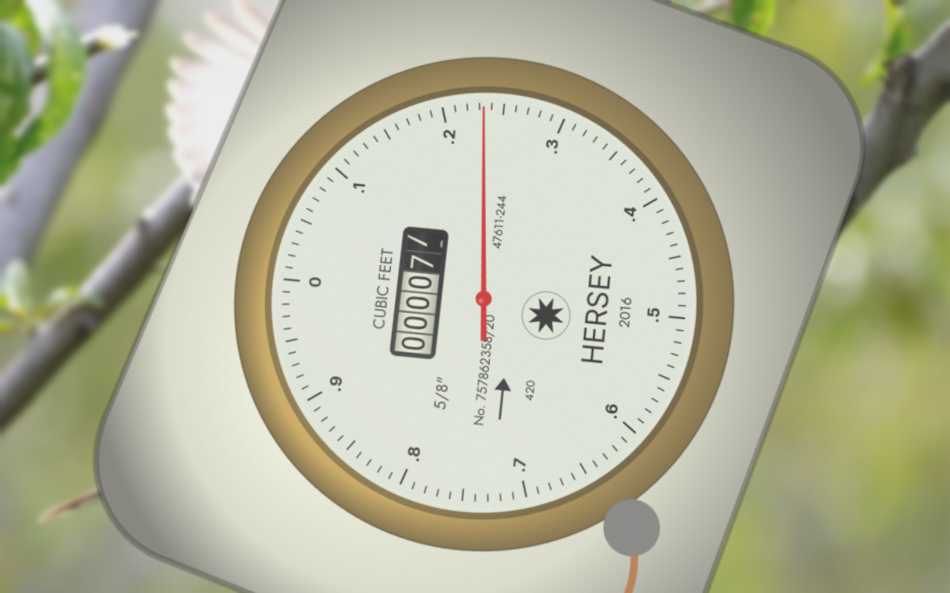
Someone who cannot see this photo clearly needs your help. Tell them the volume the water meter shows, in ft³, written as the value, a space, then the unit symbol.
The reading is 77.23 ft³
